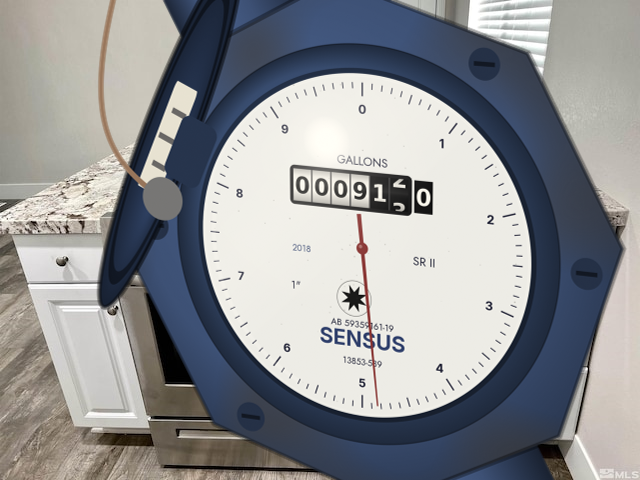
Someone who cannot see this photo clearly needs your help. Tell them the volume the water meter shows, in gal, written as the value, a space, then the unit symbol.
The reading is 9124.8 gal
